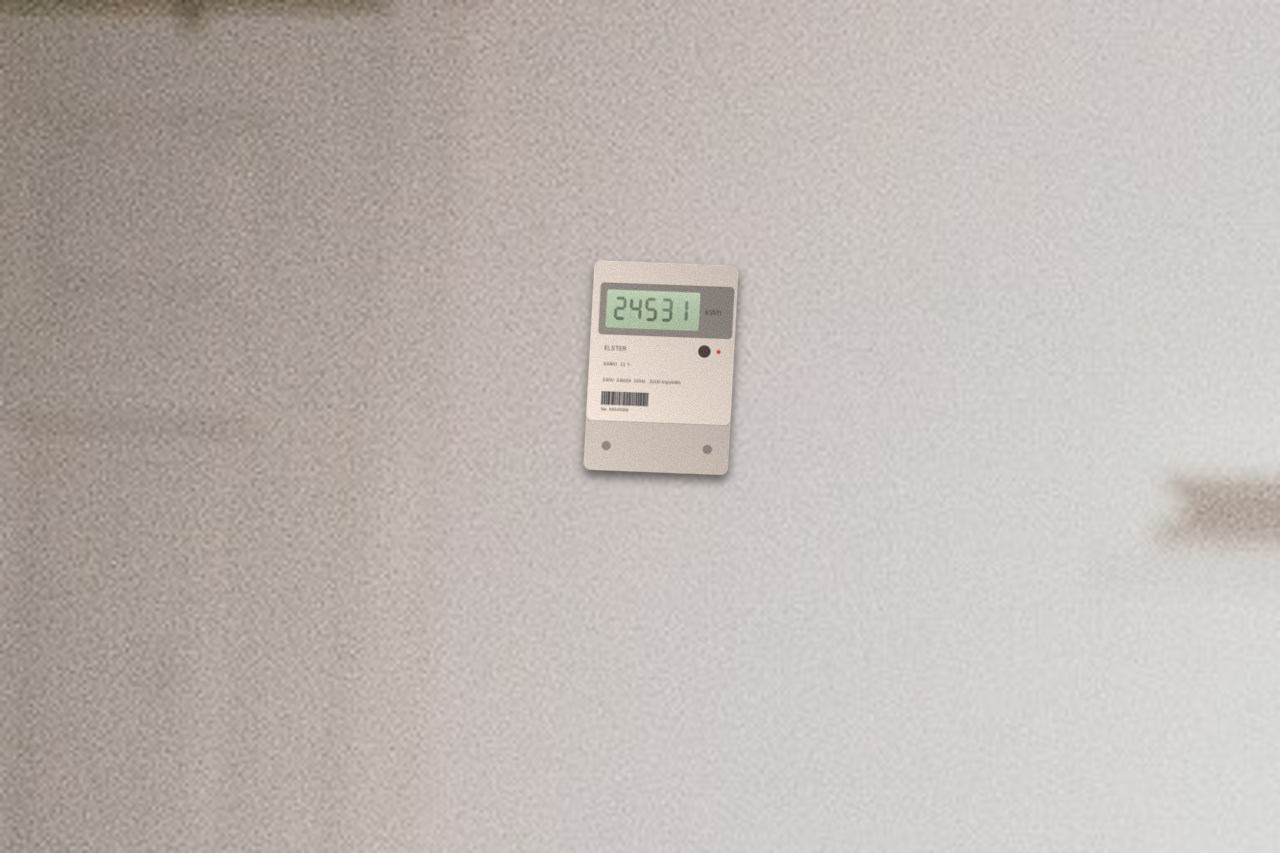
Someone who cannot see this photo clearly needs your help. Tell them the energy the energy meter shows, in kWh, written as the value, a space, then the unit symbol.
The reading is 24531 kWh
